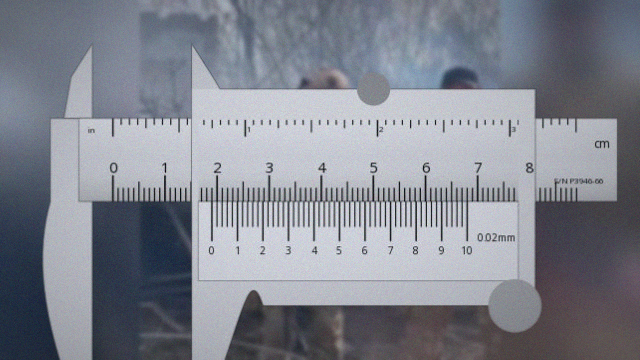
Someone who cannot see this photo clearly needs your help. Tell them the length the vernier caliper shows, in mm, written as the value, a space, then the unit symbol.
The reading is 19.0 mm
